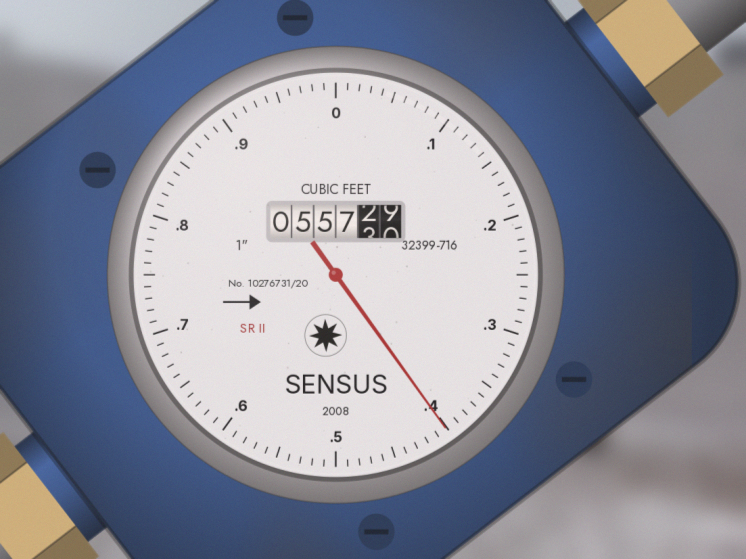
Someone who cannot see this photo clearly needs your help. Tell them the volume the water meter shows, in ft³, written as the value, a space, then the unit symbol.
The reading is 55729.40 ft³
